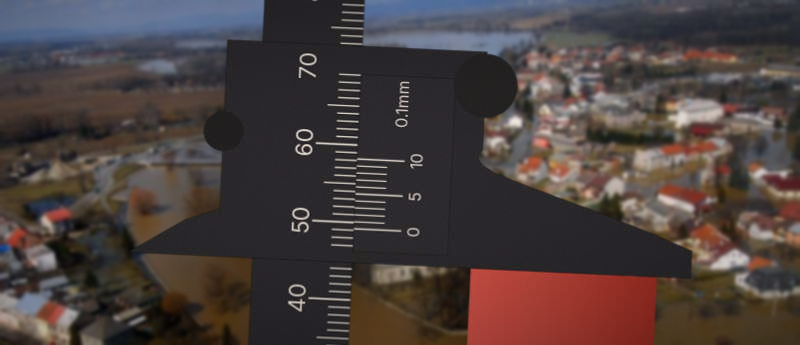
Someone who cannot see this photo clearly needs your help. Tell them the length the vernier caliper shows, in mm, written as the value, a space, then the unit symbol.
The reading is 49.2 mm
